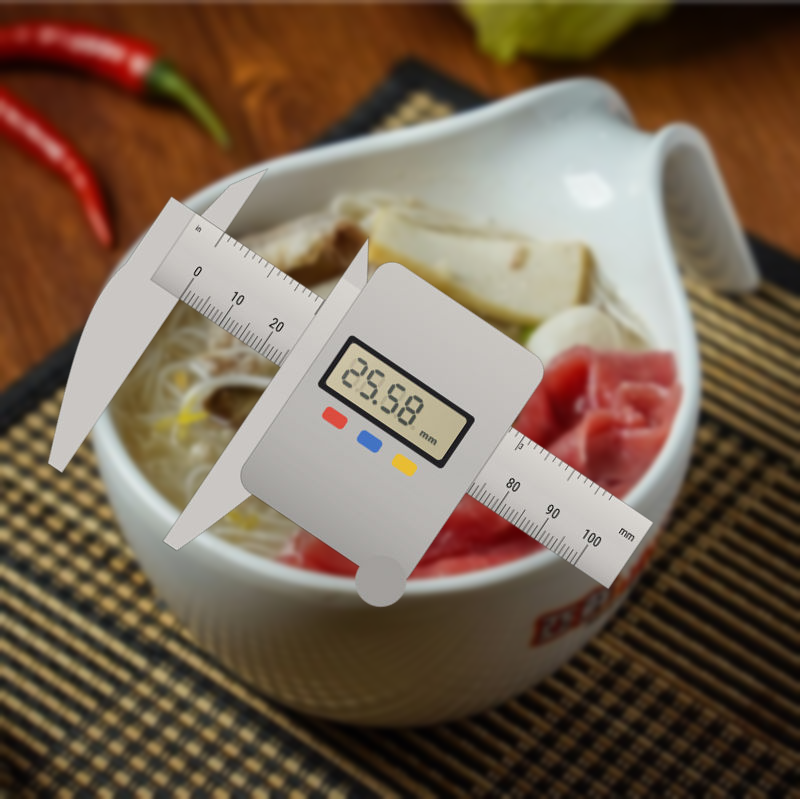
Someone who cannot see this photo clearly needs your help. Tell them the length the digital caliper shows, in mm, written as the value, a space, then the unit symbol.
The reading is 25.58 mm
